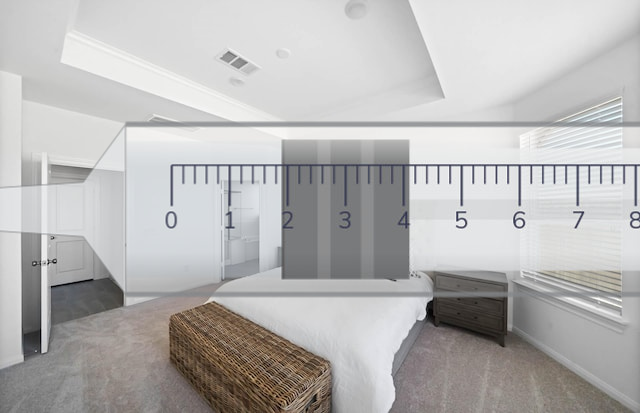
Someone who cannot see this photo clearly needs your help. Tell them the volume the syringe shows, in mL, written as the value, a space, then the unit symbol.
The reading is 1.9 mL
